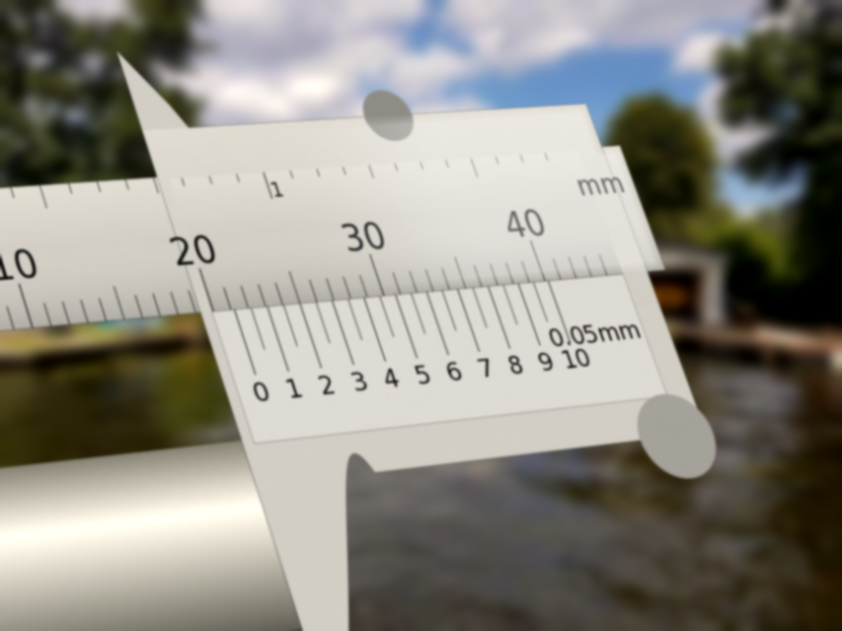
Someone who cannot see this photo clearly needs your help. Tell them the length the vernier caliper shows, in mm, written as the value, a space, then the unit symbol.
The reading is 21.2 mm
